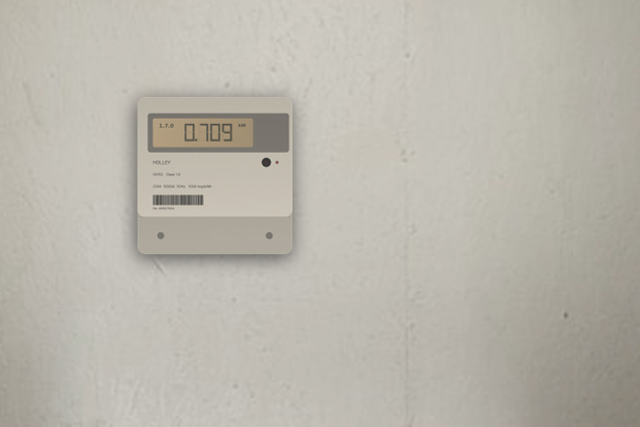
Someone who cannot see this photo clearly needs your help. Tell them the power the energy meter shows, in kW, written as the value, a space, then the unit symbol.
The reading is 0.709 kW
